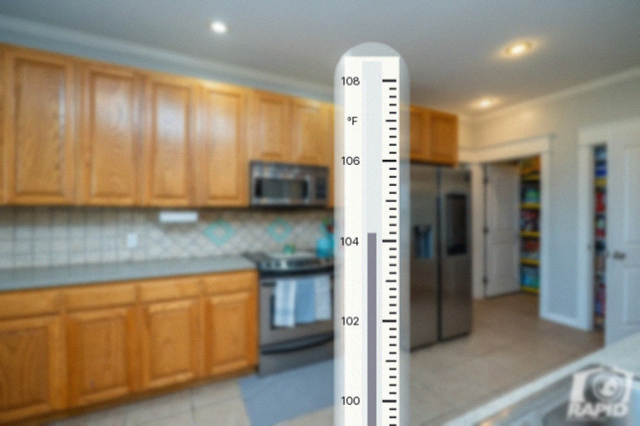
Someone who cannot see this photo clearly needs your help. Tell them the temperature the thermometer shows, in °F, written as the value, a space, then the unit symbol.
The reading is 104.2 °F
